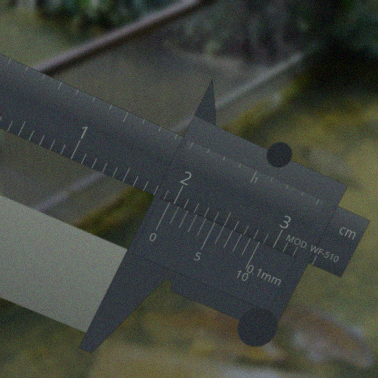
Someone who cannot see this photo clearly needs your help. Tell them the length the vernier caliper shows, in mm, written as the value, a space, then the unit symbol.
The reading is 19.6 mm
